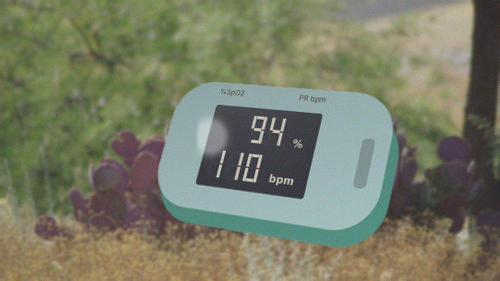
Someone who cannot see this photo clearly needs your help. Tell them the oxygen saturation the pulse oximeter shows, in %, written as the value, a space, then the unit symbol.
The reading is 94 %
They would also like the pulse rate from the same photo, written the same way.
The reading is 110 bpm
